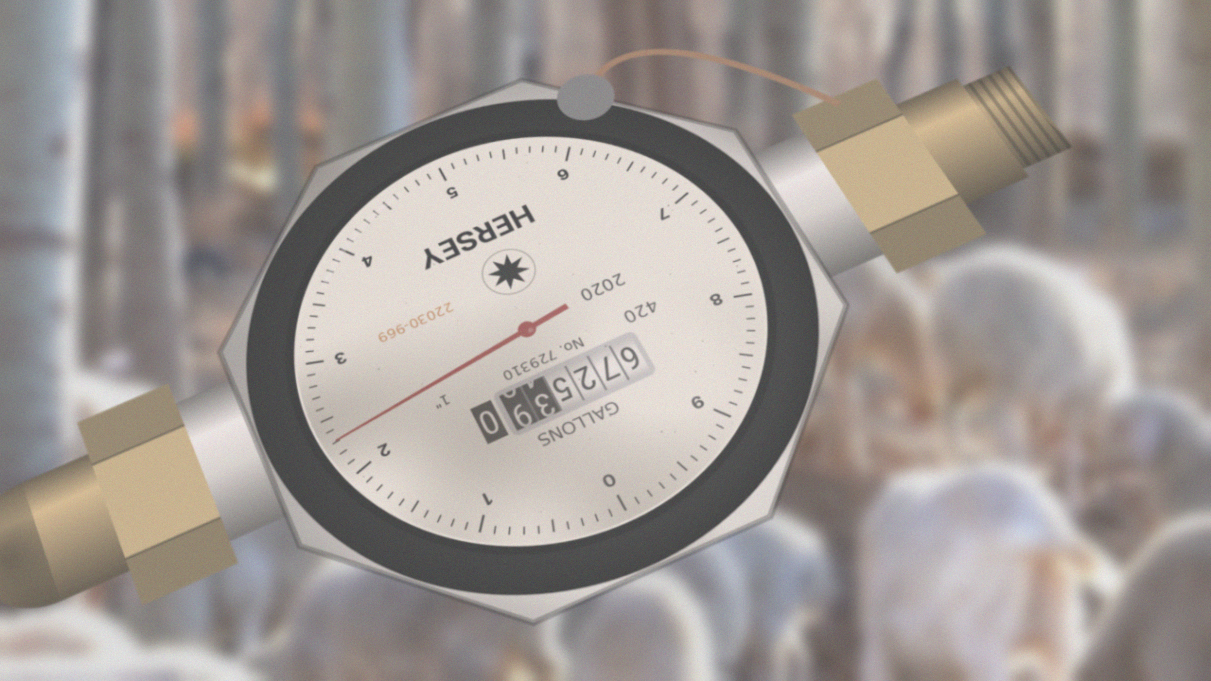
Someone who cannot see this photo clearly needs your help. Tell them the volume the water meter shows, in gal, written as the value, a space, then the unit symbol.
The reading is 6725392.3 gal
